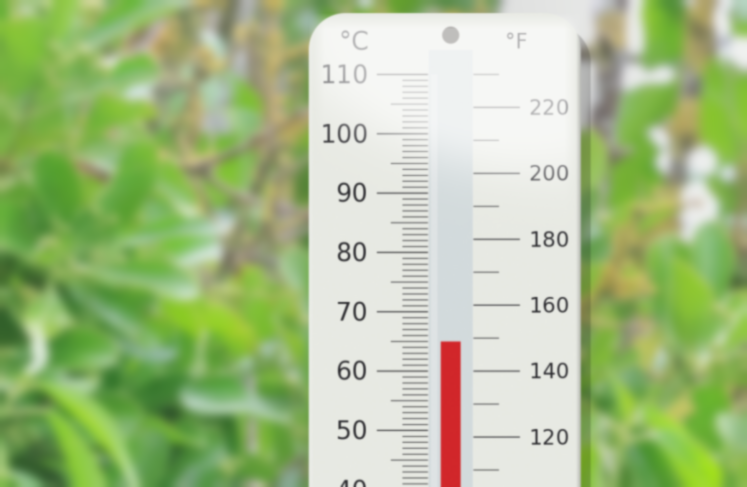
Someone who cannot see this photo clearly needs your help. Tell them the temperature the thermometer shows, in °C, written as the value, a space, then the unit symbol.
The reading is 65 °C
